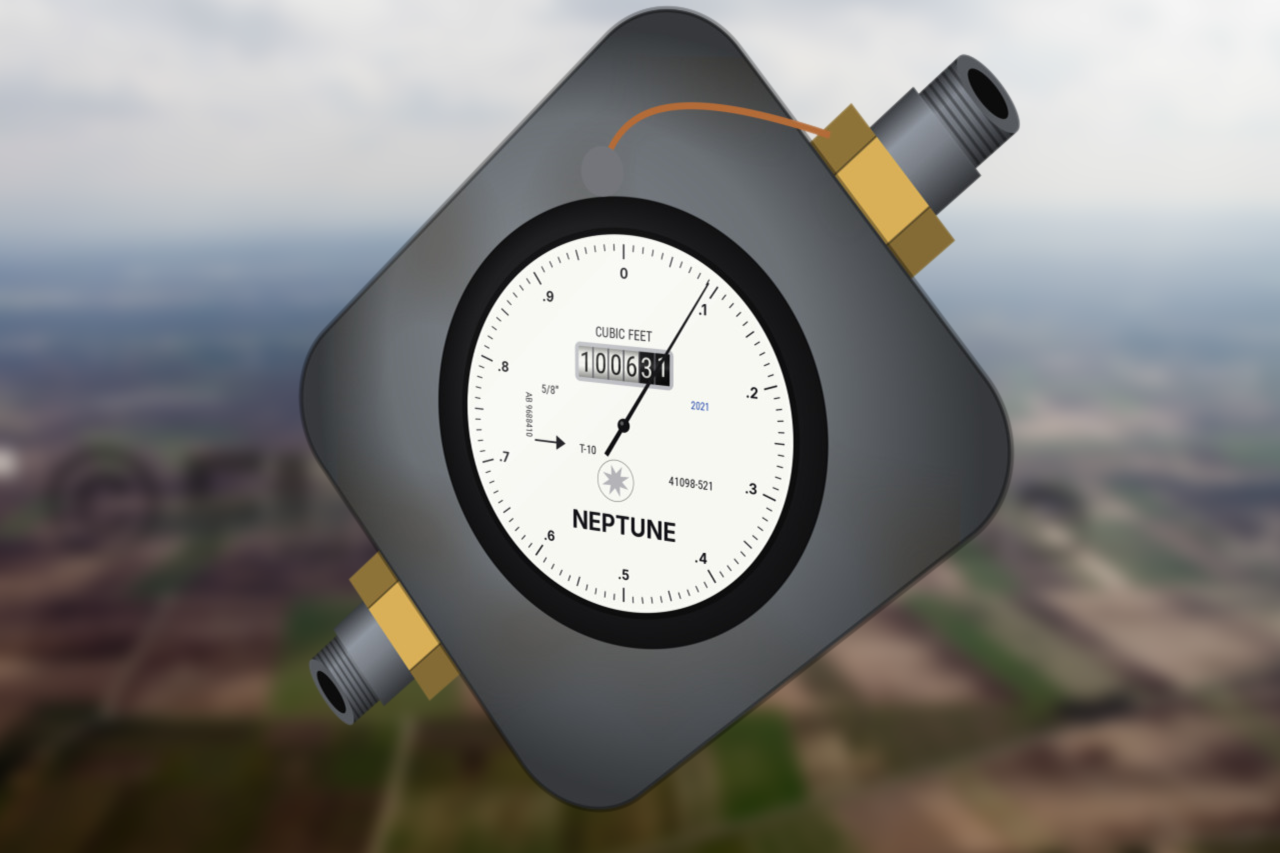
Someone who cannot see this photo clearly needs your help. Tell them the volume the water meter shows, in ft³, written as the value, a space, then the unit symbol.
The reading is 100631.09 ft³
